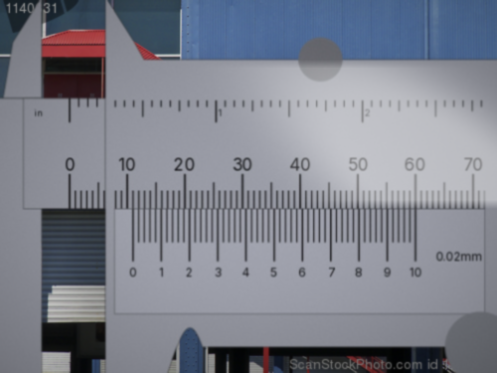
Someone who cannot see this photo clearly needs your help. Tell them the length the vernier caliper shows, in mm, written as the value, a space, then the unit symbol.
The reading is 11.0 mm
